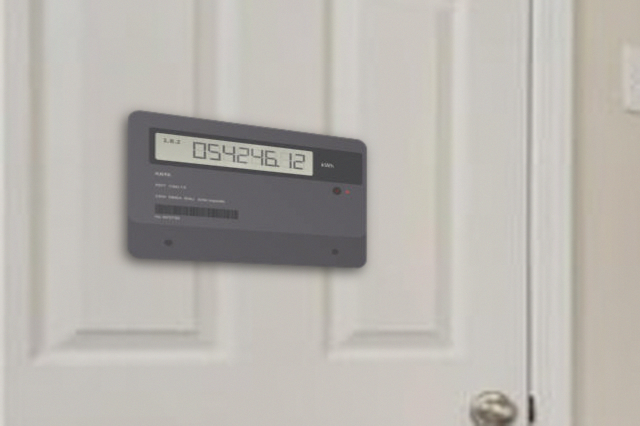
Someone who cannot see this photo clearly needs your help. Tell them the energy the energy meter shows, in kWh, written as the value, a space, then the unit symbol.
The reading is 54246.12 kWh
